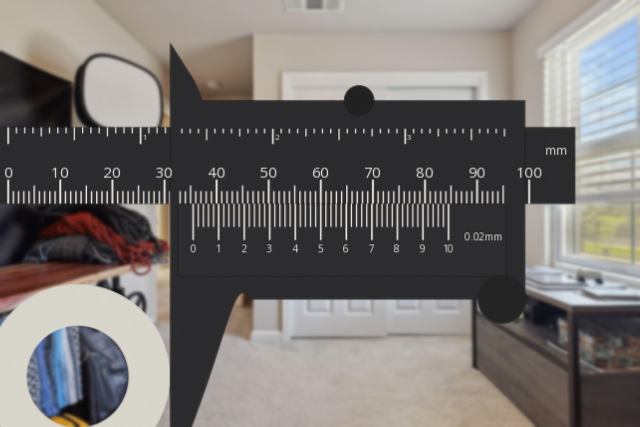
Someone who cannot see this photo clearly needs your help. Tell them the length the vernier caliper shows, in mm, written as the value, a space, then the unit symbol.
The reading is 35.5 mm
